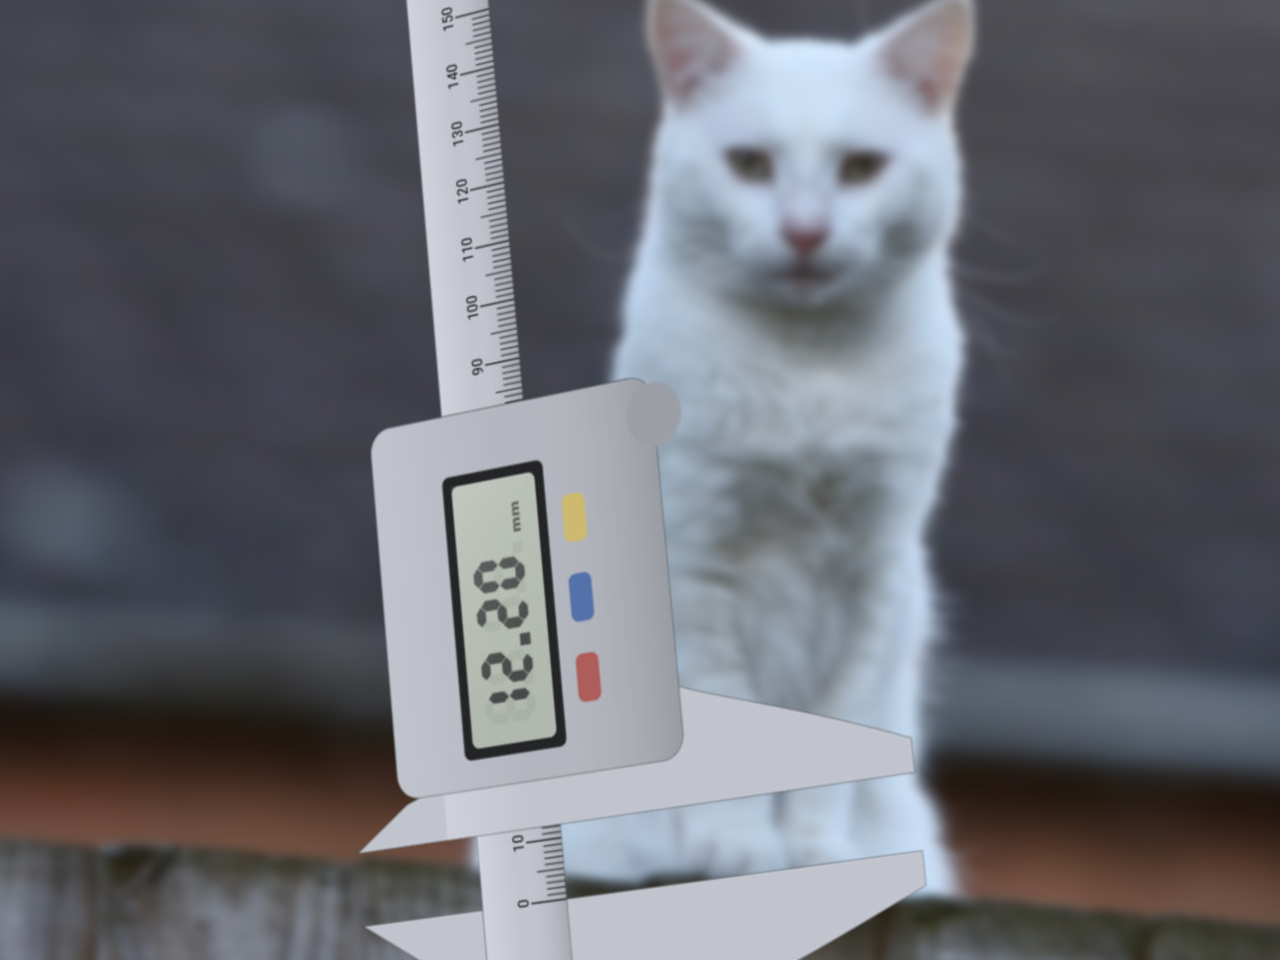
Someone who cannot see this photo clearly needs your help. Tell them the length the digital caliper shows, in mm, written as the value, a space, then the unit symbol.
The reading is 12.20 mm
